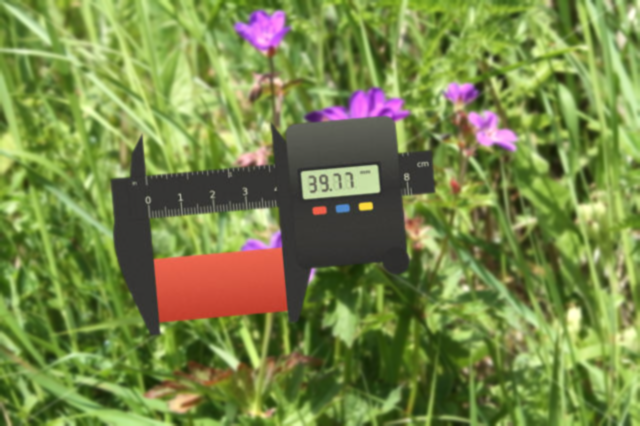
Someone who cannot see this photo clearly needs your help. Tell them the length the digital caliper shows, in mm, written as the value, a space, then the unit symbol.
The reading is 39.77 mm
